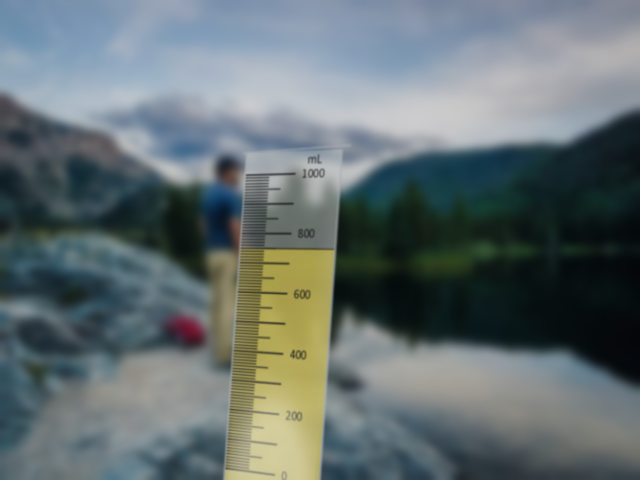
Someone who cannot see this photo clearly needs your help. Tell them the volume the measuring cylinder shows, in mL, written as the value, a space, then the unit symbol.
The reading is 750 mL
